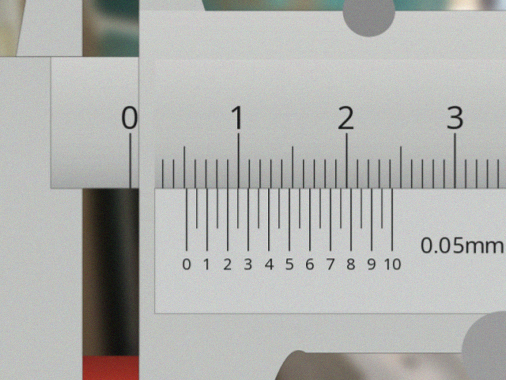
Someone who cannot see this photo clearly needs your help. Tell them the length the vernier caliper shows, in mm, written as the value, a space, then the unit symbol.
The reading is 5.2 mm
